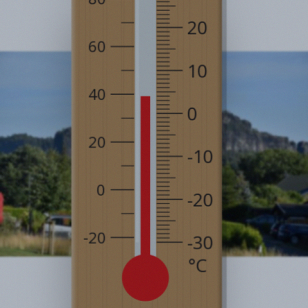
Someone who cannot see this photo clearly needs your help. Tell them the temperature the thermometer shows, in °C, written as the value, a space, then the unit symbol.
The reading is 4 °C
